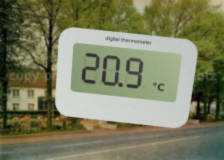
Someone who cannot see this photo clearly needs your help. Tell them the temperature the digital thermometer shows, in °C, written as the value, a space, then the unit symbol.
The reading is 20.9 °C
